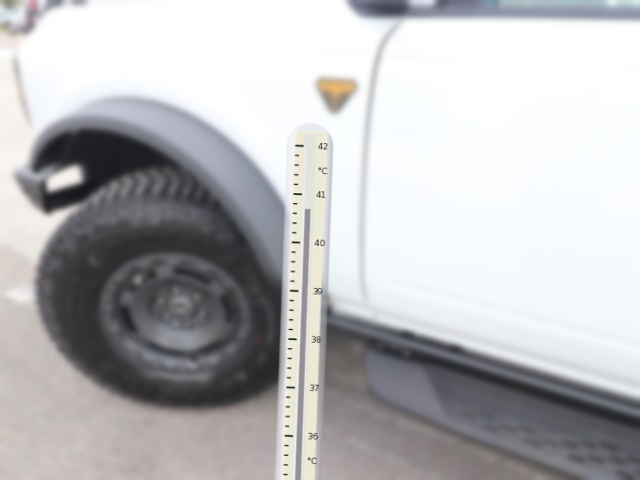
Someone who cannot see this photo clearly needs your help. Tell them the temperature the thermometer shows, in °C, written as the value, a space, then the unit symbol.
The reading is 40.7 °C
